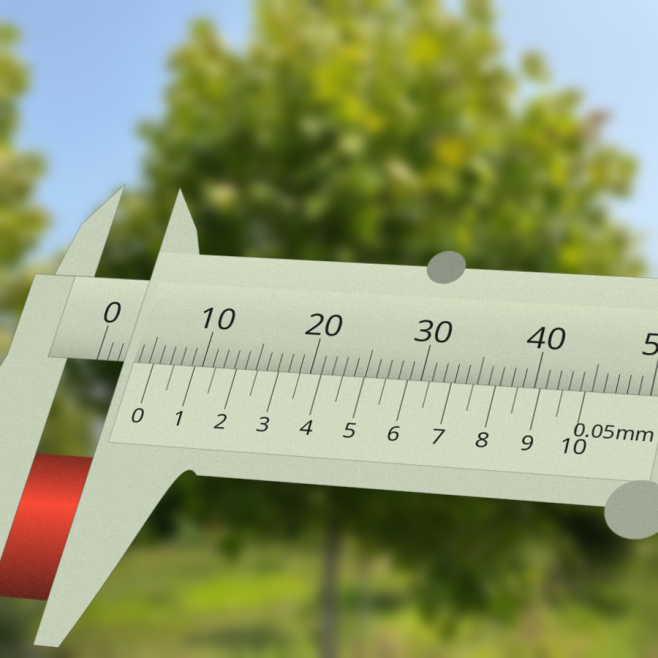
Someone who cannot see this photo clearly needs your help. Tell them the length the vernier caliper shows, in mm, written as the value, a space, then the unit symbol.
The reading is 5.4 mm
